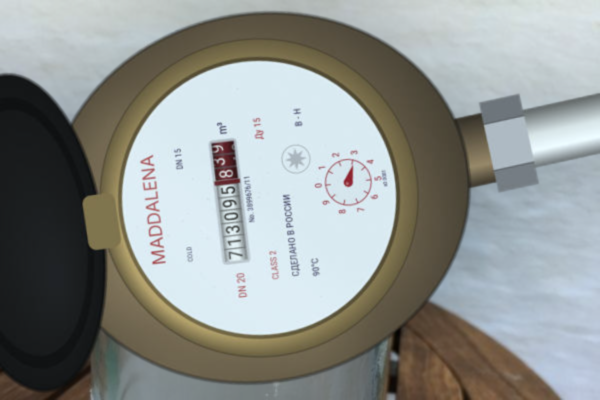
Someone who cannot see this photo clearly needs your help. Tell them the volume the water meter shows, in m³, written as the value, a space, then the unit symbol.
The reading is 713095.8393 m³
